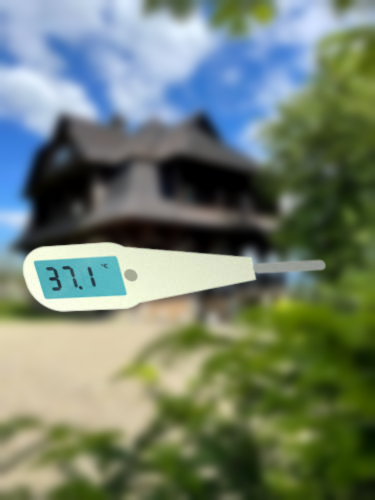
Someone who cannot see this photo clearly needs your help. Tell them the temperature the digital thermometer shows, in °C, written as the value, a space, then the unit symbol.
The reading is 37.1 °C
